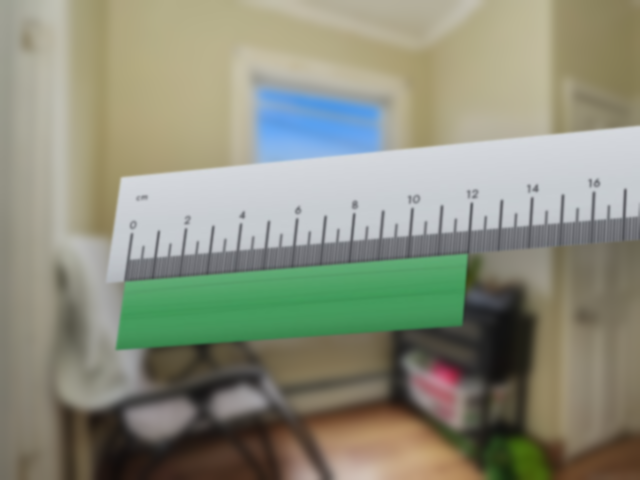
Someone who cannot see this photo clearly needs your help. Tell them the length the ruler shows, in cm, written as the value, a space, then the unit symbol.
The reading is 12 cm
